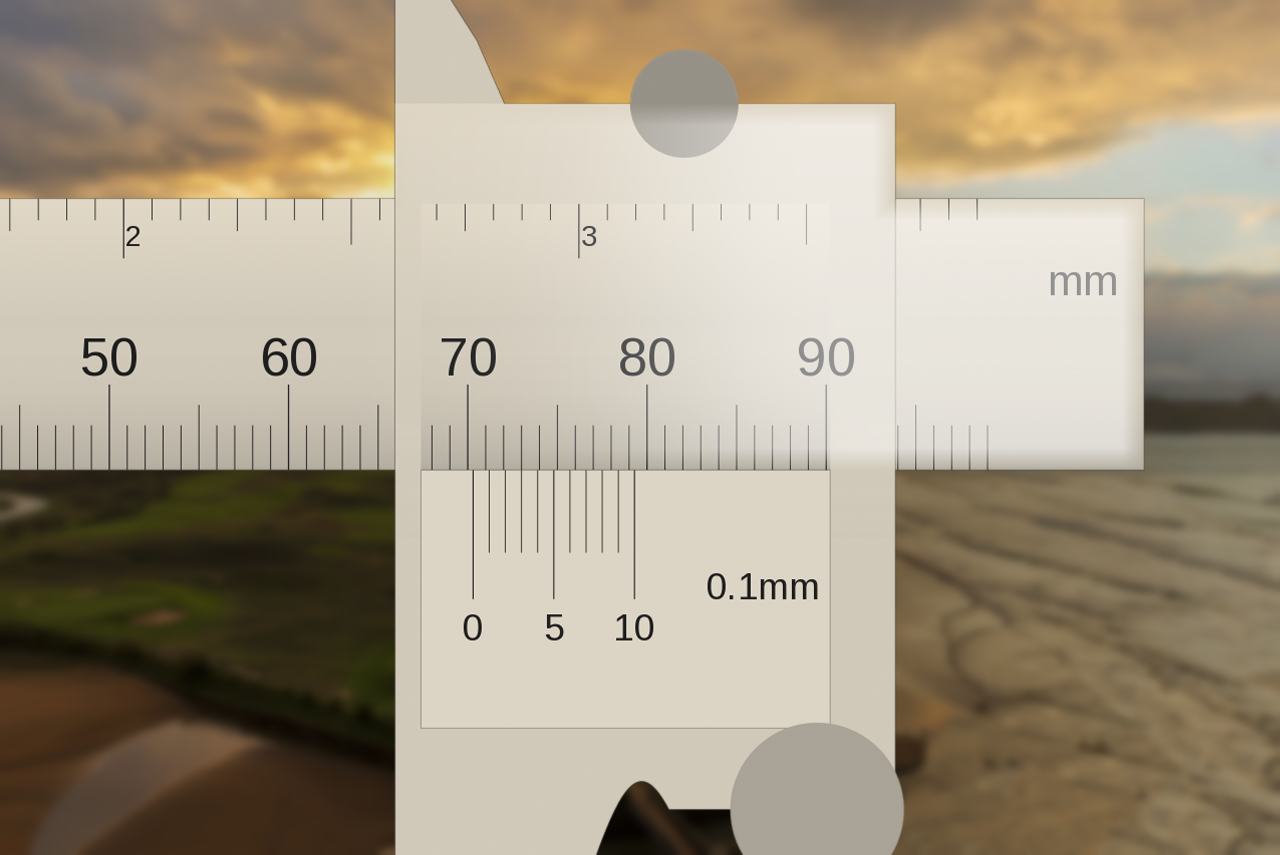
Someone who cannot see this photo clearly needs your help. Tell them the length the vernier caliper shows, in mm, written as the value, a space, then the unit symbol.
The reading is 70.3 mm
